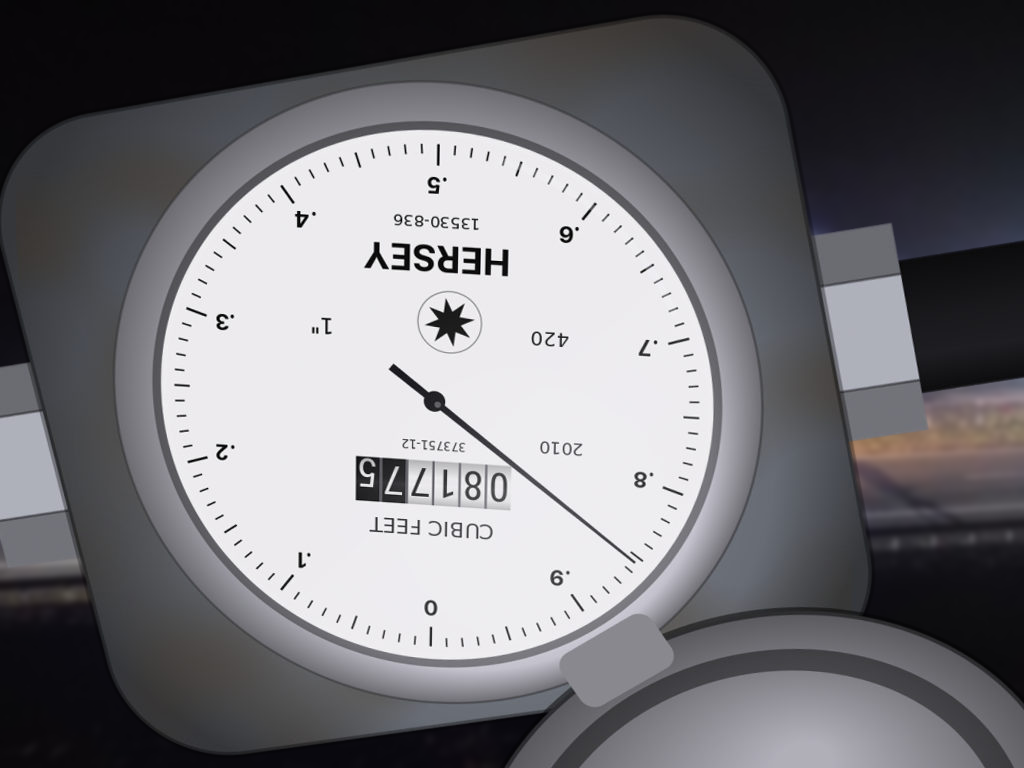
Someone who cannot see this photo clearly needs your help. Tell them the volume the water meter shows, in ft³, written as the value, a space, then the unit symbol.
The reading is 81774.85 ft³
